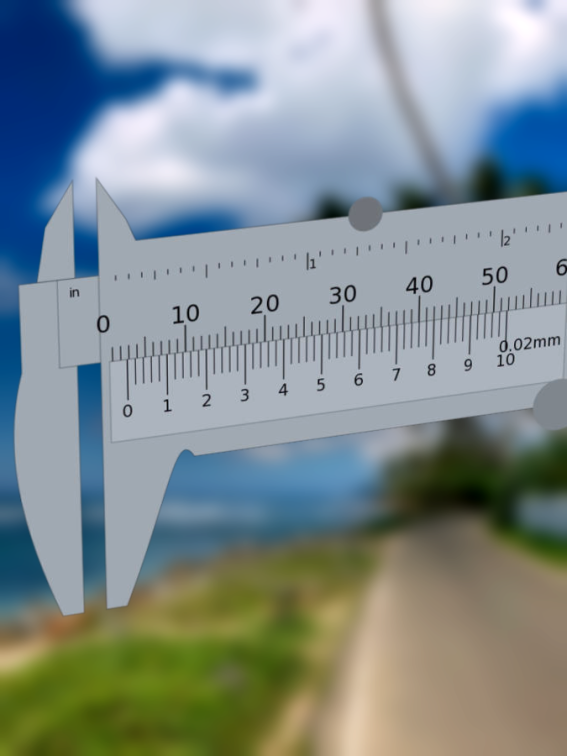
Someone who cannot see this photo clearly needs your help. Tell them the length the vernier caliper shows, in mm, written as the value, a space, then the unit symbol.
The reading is 2.8 mm
